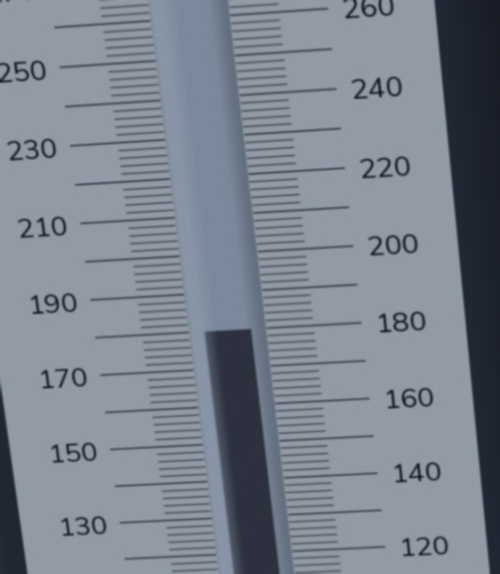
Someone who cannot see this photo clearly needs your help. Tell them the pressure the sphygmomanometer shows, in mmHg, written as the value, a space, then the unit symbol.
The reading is 180 mmHg
